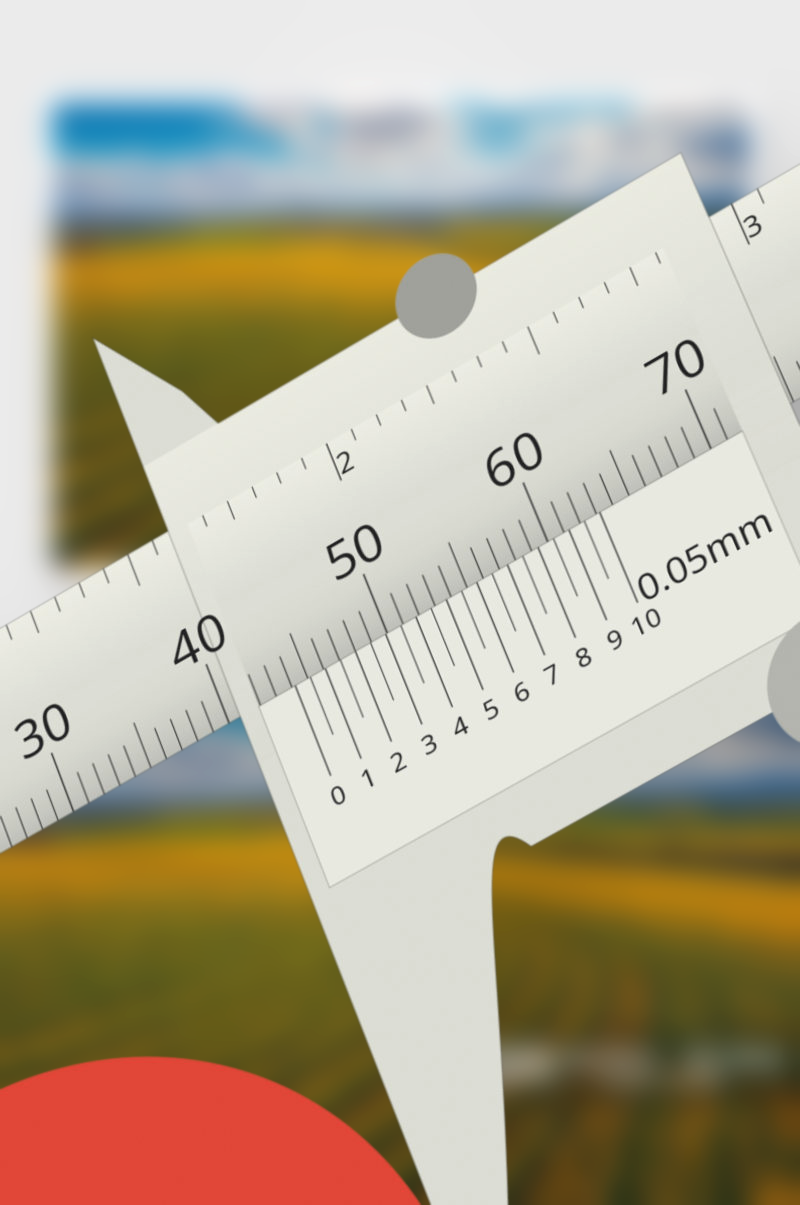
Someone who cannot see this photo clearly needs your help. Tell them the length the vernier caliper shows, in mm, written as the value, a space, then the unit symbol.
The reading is 44.2 mm
